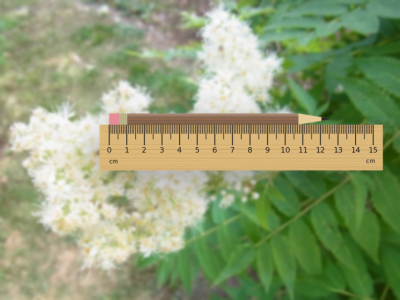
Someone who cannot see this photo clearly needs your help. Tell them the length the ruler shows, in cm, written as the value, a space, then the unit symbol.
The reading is 12.5 cm
